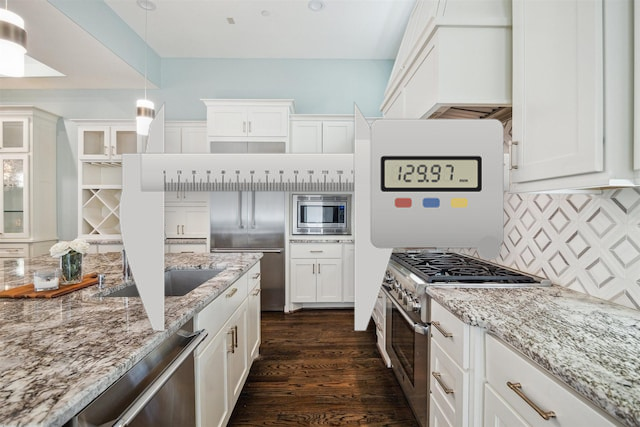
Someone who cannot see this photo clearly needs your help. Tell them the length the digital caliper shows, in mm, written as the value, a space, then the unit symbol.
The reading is 129.97 mm
